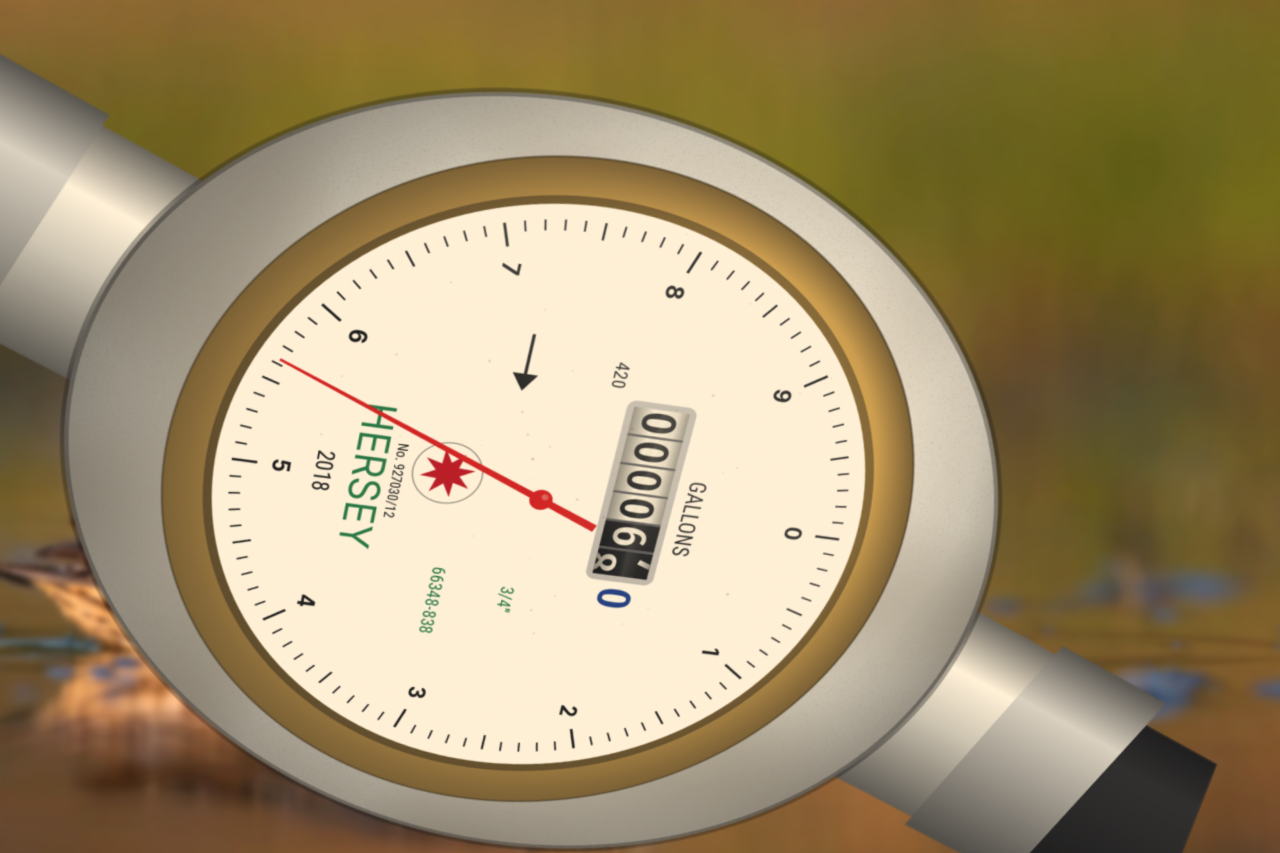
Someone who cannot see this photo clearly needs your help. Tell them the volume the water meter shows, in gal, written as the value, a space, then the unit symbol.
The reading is 675.6 gal
